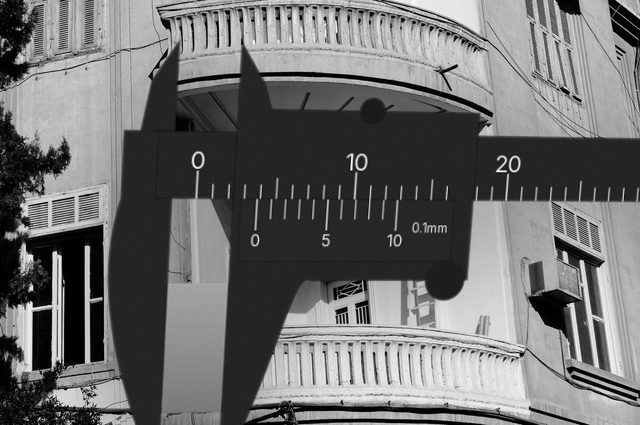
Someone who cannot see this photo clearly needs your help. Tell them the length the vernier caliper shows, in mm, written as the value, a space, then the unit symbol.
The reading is 3.8 mm
